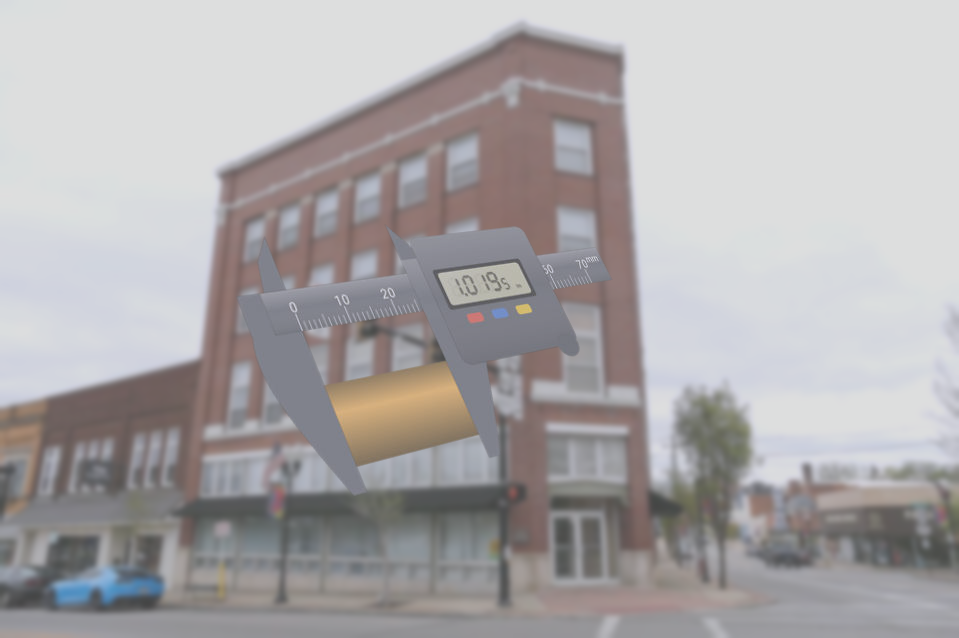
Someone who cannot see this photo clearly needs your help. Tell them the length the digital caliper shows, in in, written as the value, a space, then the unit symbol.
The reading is 1.0195 in
